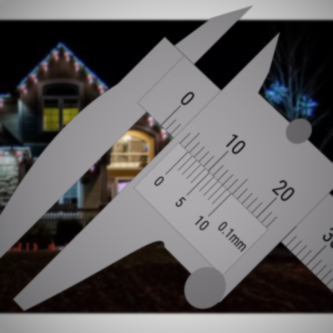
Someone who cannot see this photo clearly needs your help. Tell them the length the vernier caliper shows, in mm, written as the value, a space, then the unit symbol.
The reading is 5.8 mm
